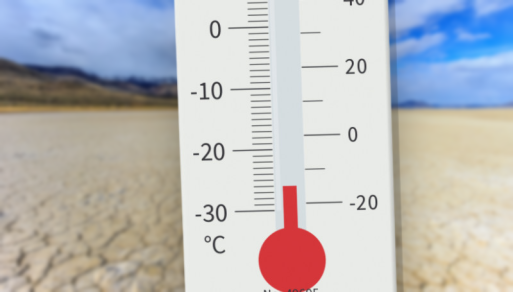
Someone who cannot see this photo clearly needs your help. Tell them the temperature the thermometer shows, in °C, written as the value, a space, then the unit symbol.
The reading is -26 °C
